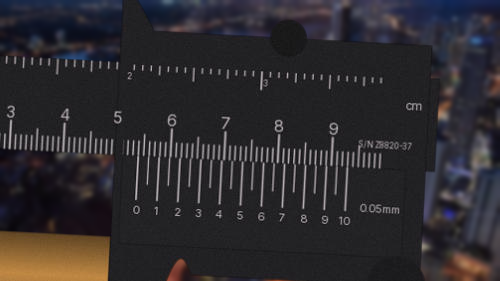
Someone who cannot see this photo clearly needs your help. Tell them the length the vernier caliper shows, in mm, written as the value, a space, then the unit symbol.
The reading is 54.0 mm
